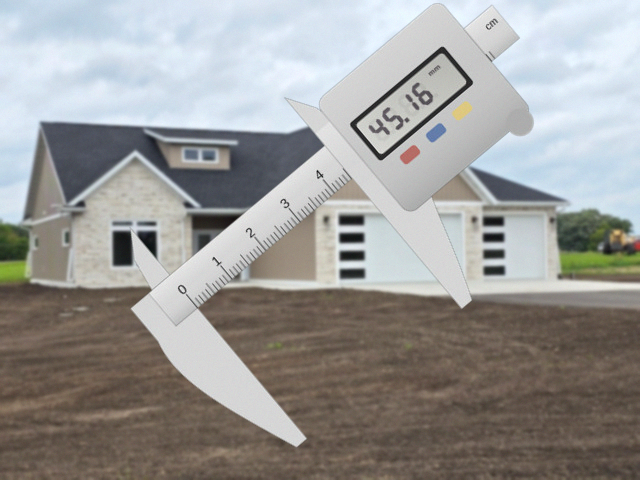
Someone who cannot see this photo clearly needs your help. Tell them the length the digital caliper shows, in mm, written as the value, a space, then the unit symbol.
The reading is 45.16 mm
